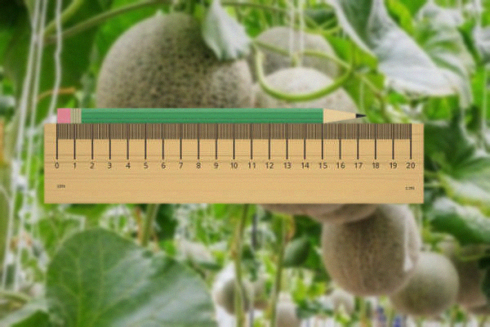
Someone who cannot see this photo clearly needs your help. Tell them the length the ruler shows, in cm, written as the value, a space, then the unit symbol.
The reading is 17.5 cm
